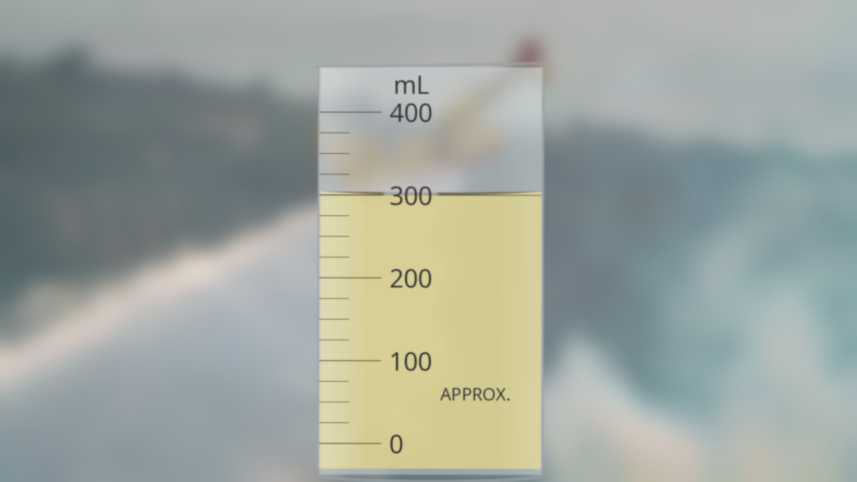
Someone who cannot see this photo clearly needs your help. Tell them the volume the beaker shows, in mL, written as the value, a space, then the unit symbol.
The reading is 300 mL
